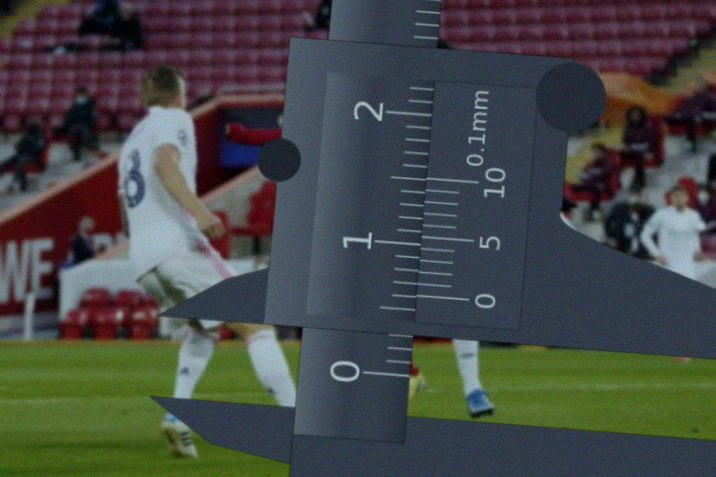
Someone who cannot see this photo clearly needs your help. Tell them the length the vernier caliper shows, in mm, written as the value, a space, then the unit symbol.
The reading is 6.1 mm
